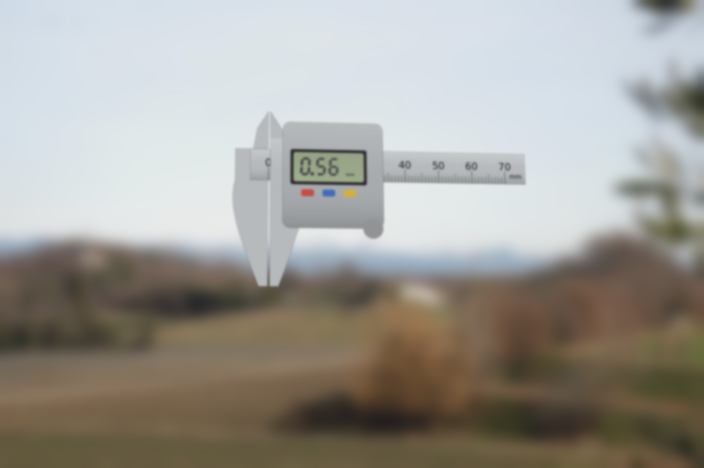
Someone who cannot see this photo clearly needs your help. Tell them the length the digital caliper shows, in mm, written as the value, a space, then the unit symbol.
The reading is 0.56 mm
